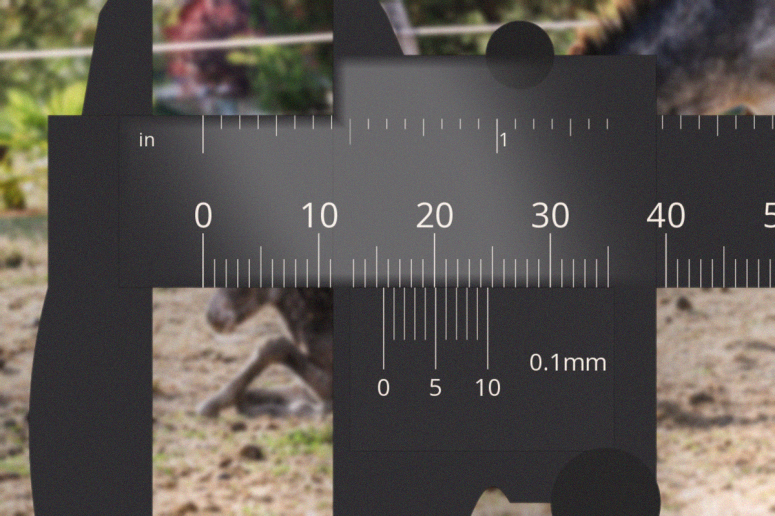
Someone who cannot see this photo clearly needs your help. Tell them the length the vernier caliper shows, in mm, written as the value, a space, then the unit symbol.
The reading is 15.6 mm
